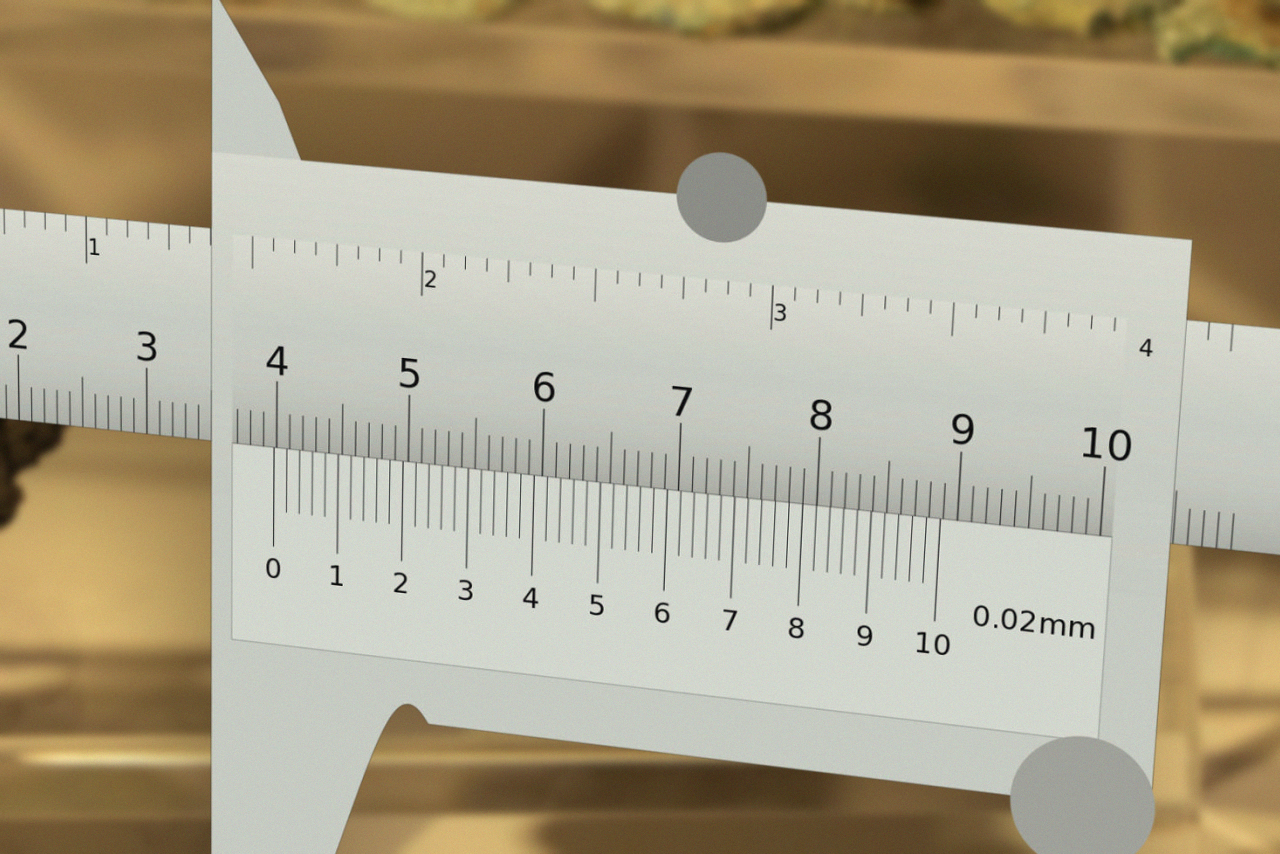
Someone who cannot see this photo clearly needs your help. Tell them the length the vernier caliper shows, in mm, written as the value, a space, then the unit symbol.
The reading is 39.8 mm
